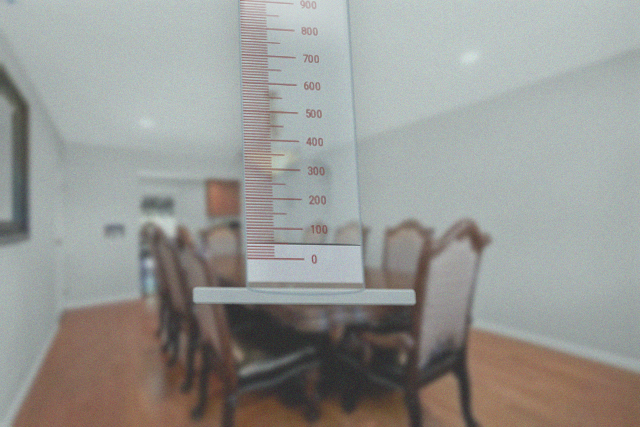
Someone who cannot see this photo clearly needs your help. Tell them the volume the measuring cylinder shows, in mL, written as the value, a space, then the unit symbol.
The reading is 50 mL
